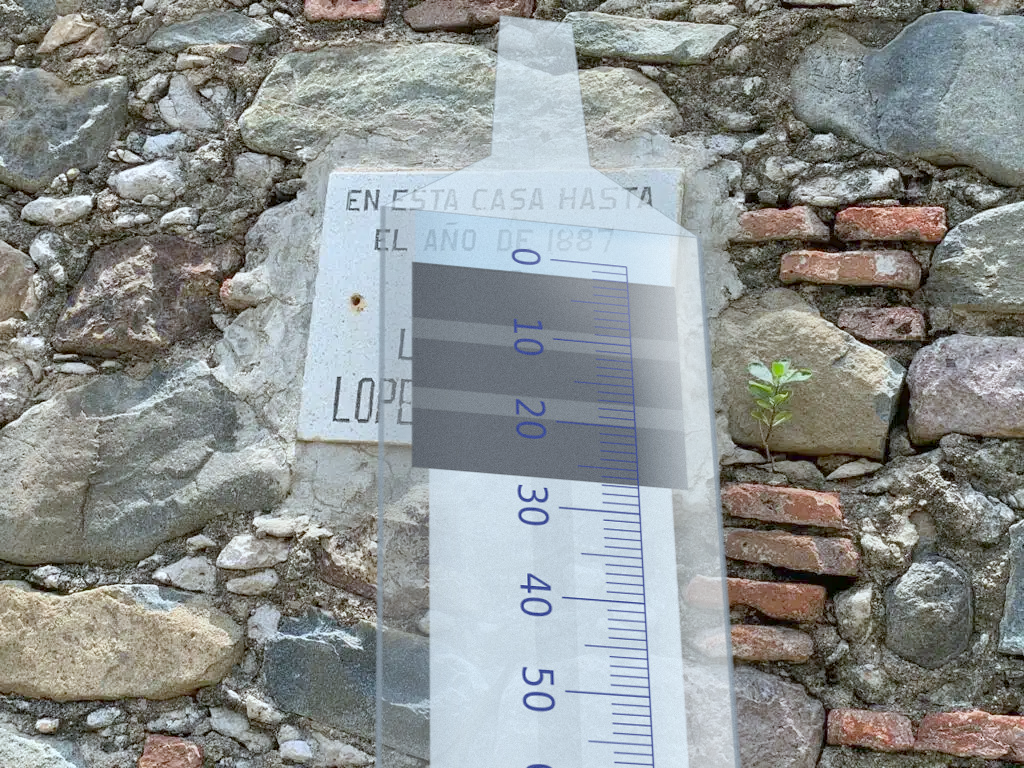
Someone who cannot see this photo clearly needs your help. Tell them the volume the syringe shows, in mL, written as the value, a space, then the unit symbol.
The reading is 2 mL
